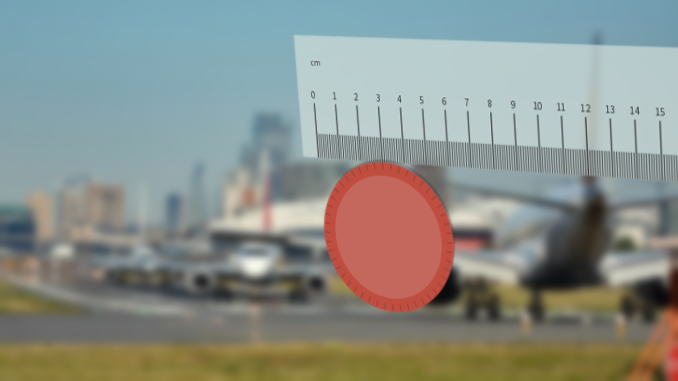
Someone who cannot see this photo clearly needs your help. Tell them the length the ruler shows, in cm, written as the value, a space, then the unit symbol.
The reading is 6 cm
